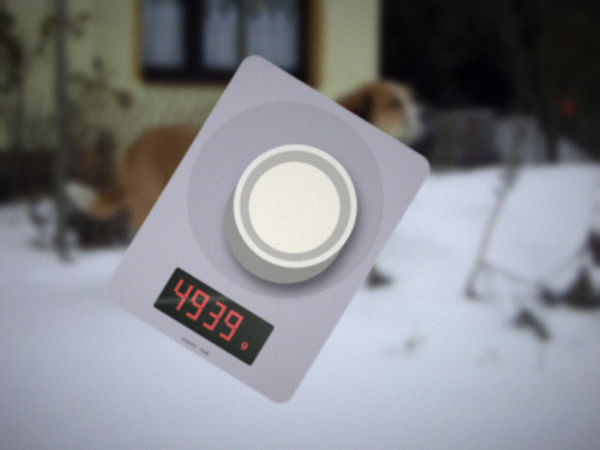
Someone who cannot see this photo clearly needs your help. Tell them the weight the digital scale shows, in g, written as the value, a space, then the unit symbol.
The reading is 4939 g
